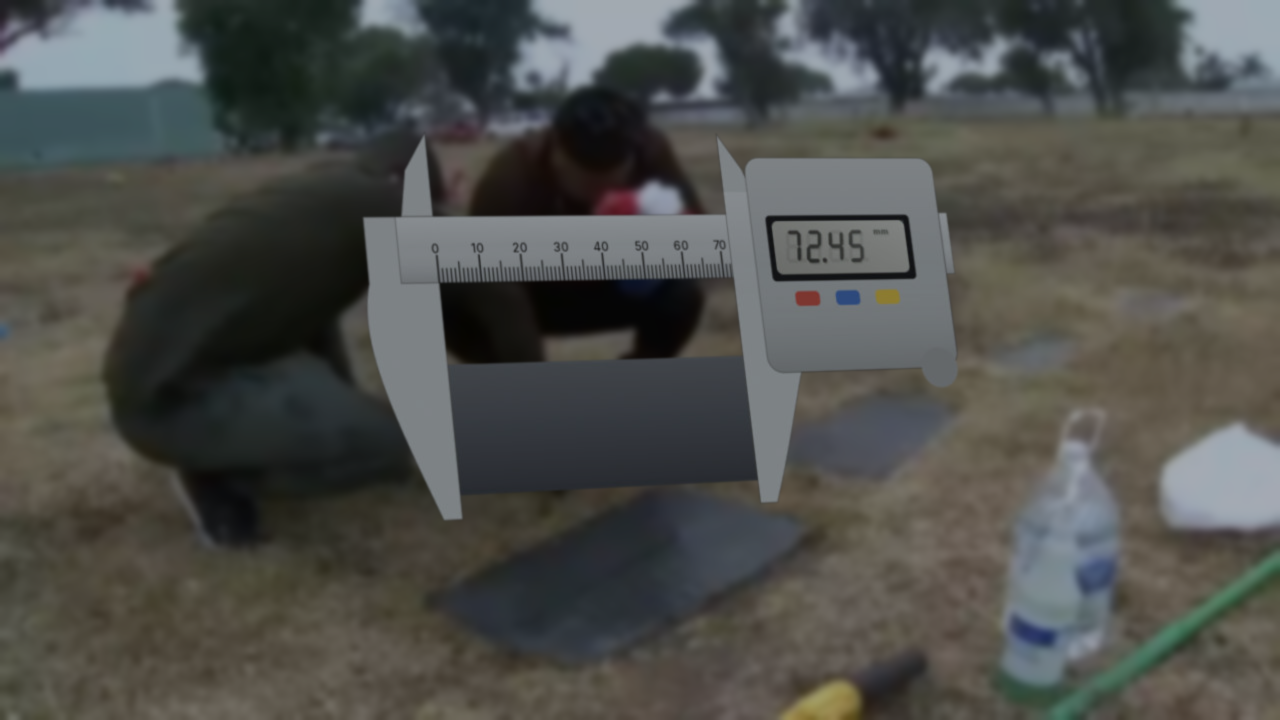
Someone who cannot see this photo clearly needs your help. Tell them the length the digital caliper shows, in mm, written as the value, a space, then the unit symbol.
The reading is 72.45 mm
